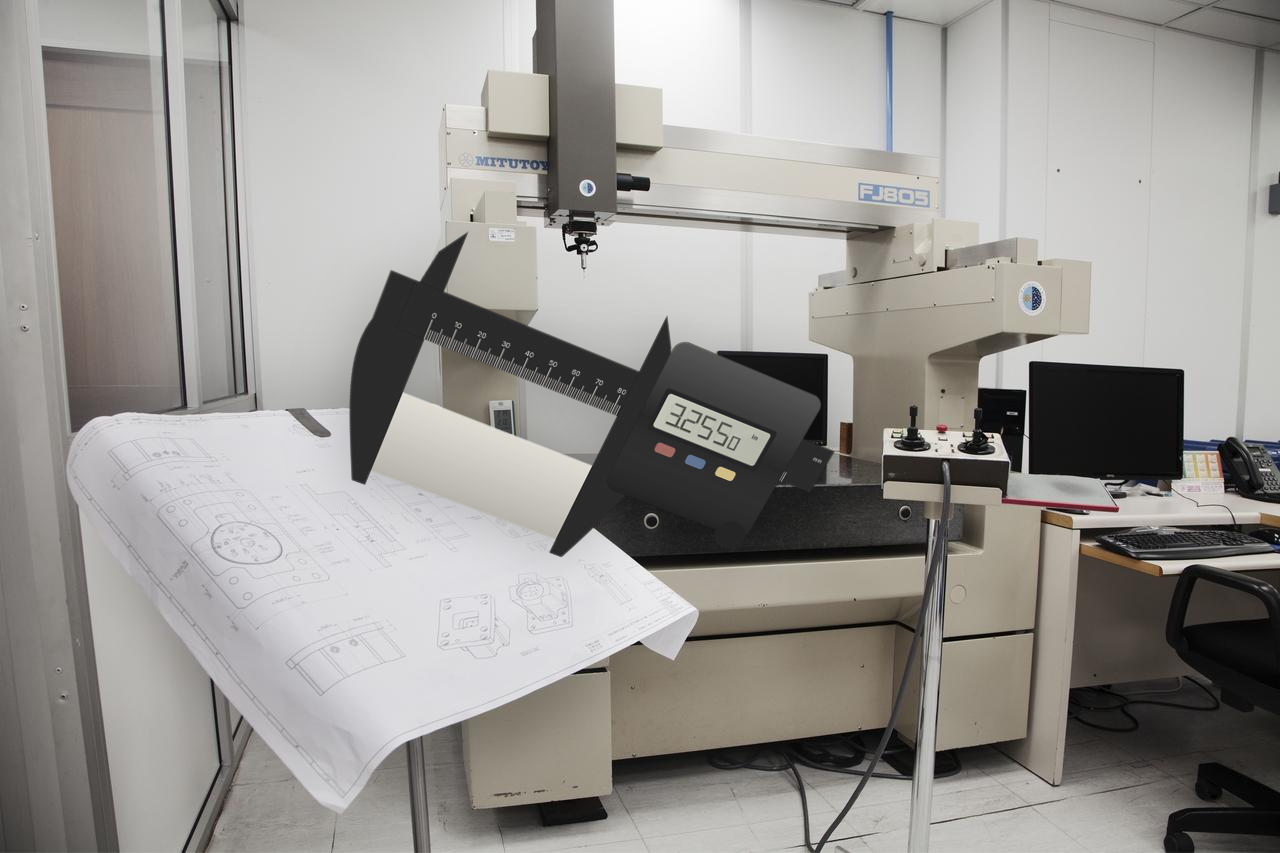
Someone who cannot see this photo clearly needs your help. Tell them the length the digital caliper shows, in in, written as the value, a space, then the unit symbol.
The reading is 3.2550 in
